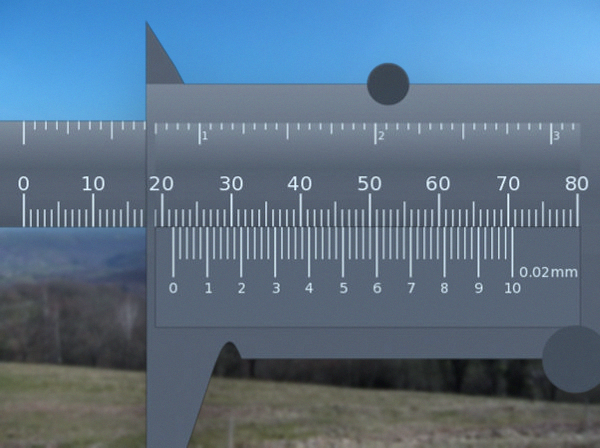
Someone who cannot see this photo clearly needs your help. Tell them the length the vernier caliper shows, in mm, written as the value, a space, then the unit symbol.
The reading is 21.6 mm
